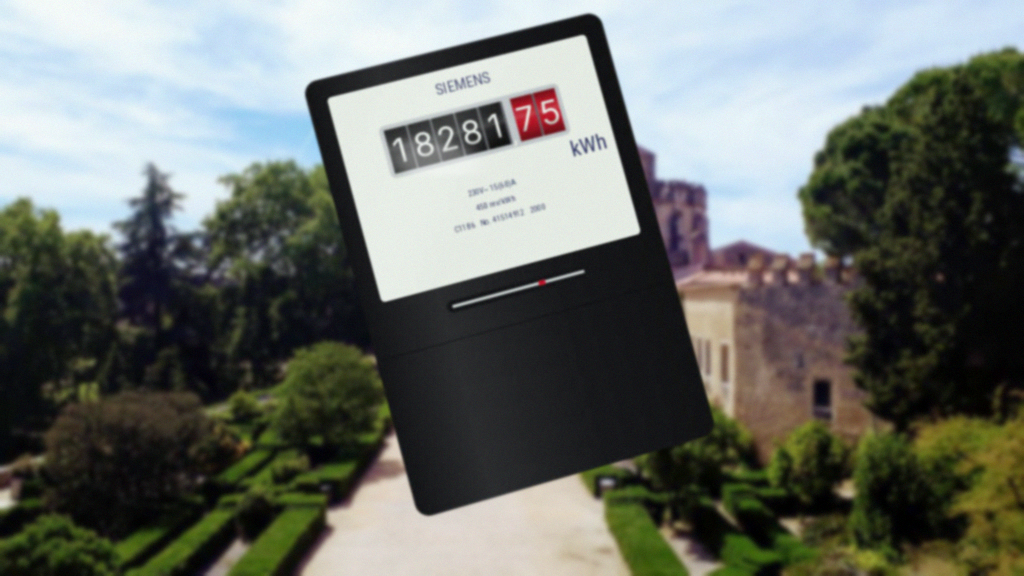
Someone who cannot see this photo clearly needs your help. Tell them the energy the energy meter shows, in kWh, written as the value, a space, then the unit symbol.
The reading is 18281.75 kWh
